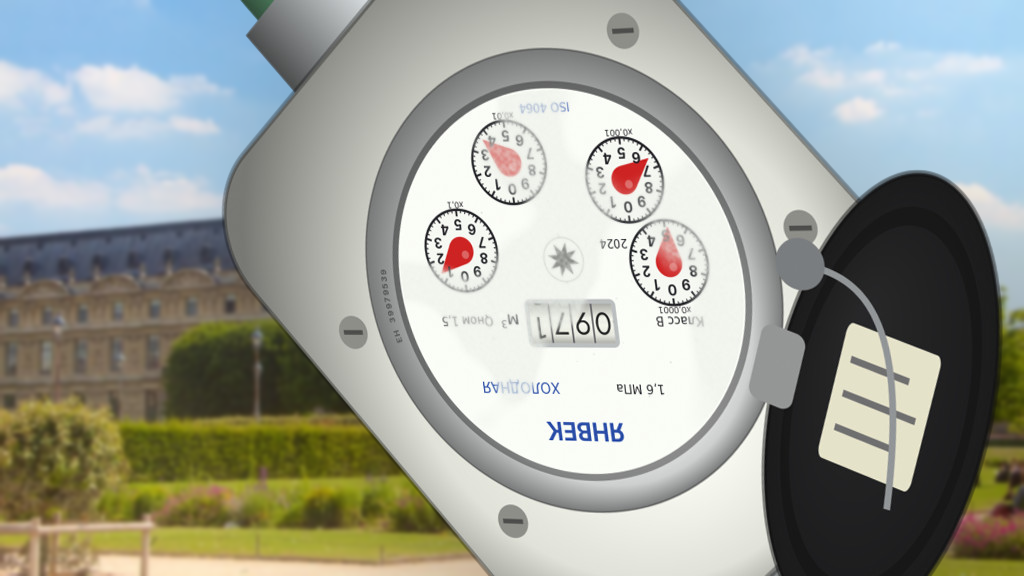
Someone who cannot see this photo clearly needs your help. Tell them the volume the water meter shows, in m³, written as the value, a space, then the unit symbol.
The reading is 971.1365 m³
